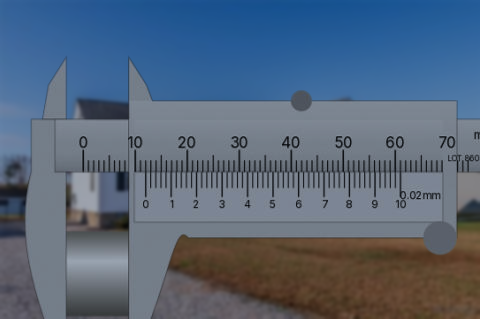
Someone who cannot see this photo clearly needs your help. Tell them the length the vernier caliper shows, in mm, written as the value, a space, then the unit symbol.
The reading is 12.0 mm
